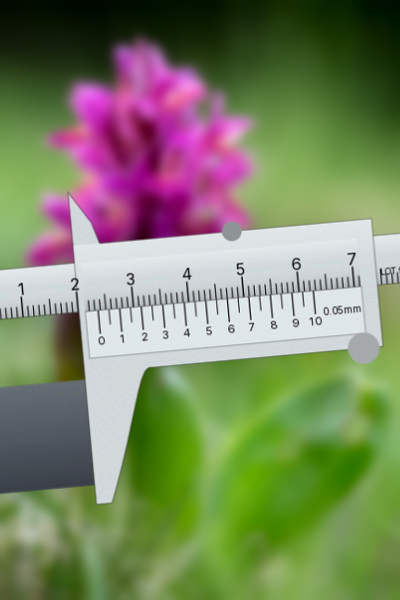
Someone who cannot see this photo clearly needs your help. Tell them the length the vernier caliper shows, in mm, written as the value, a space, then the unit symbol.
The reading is 23.6 mm
